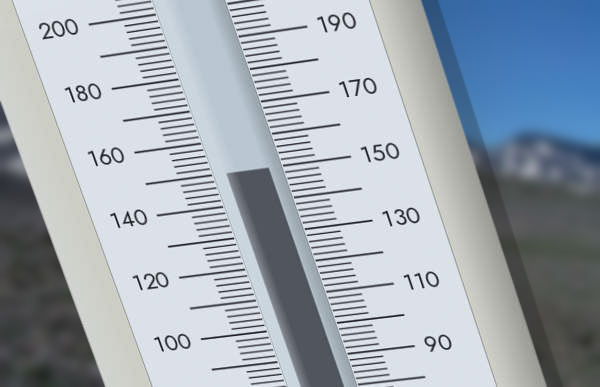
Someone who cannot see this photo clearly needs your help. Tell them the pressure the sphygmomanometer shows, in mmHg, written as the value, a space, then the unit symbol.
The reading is 150 mmHg
